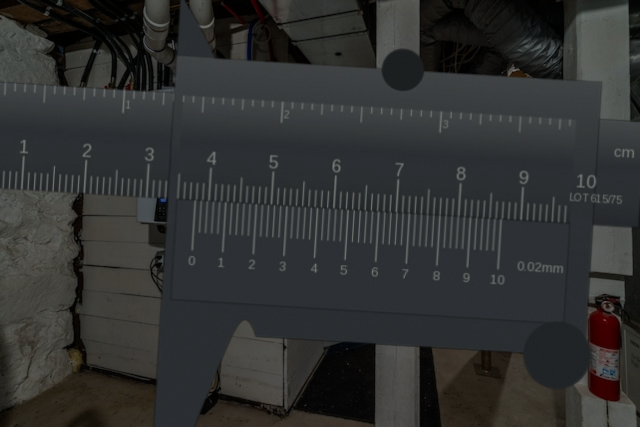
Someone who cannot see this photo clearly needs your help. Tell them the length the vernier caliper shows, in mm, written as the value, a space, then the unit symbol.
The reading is 37.8 mm
